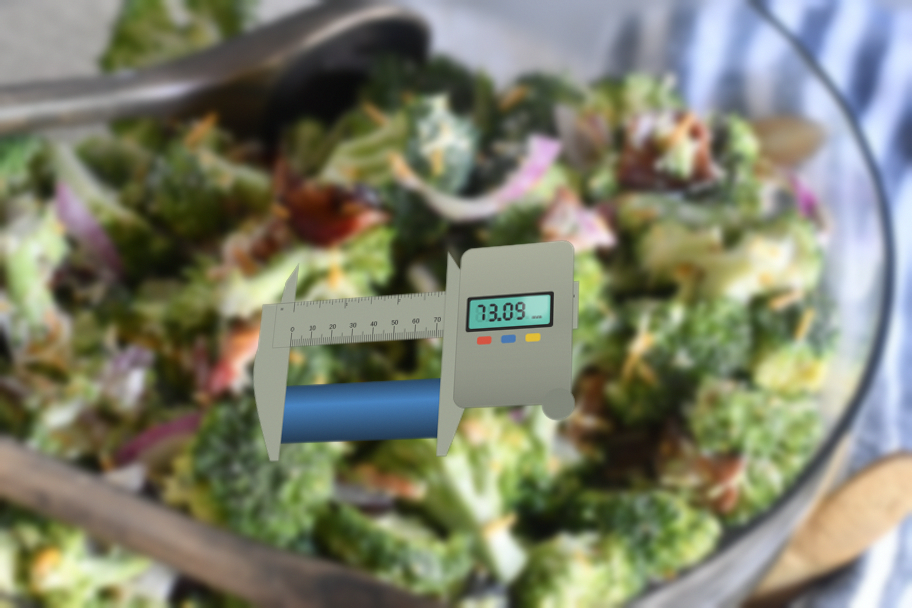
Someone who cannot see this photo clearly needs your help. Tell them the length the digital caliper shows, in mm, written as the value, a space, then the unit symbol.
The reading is 73.09 mm
